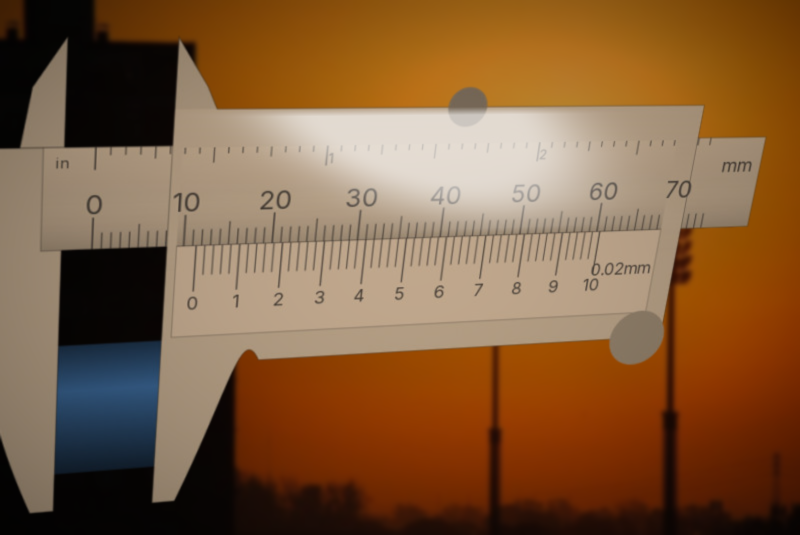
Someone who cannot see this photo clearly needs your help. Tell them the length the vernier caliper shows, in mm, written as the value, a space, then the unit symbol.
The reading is 11.4 mm
